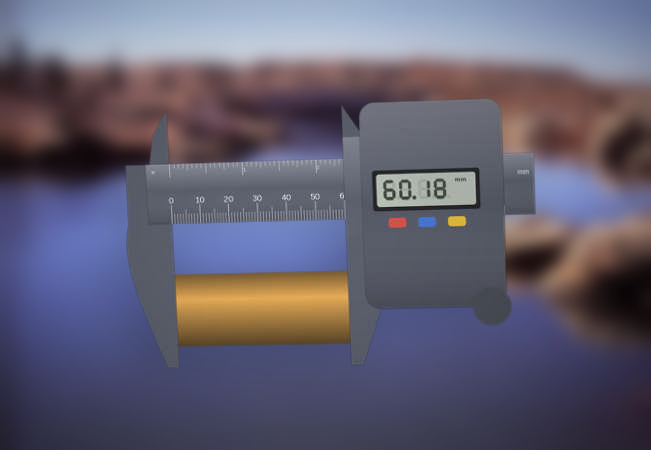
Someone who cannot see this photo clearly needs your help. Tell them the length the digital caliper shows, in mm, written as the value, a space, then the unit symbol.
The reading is 60.18 mm
